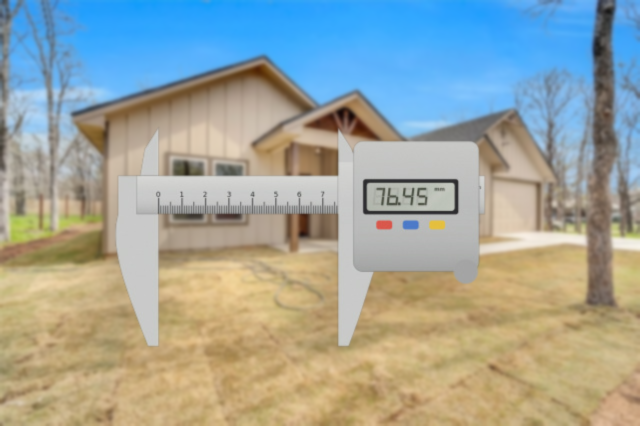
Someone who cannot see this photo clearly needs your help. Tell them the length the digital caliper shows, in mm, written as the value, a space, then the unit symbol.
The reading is 76.45 mm
